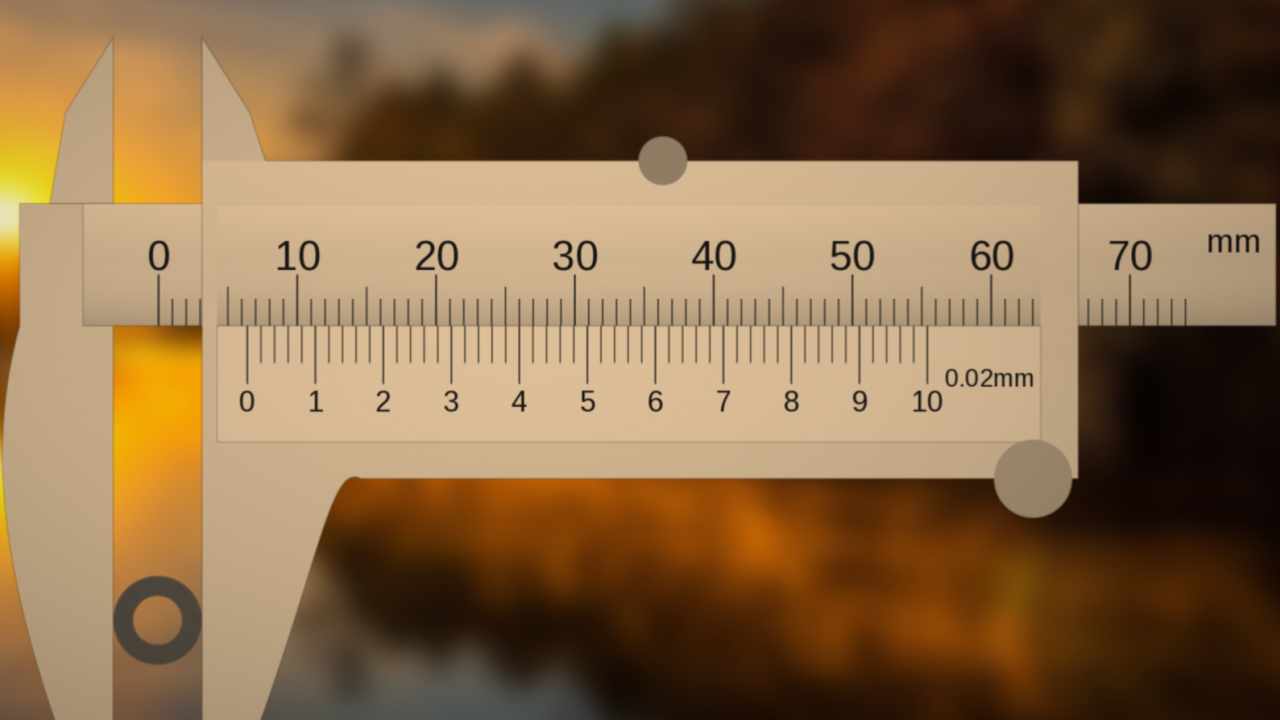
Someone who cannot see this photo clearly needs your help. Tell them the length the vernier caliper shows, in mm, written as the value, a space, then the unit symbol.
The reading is 6.4 mm
